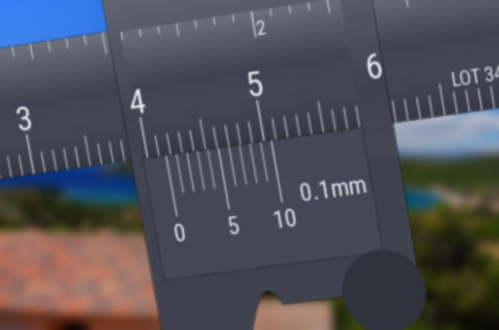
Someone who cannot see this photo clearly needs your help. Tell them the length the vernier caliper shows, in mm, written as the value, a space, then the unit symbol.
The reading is 41.6 mm
